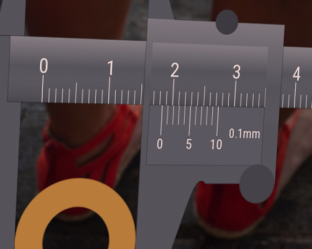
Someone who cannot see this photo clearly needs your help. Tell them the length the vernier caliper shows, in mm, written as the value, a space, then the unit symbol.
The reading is 18.4 mm
